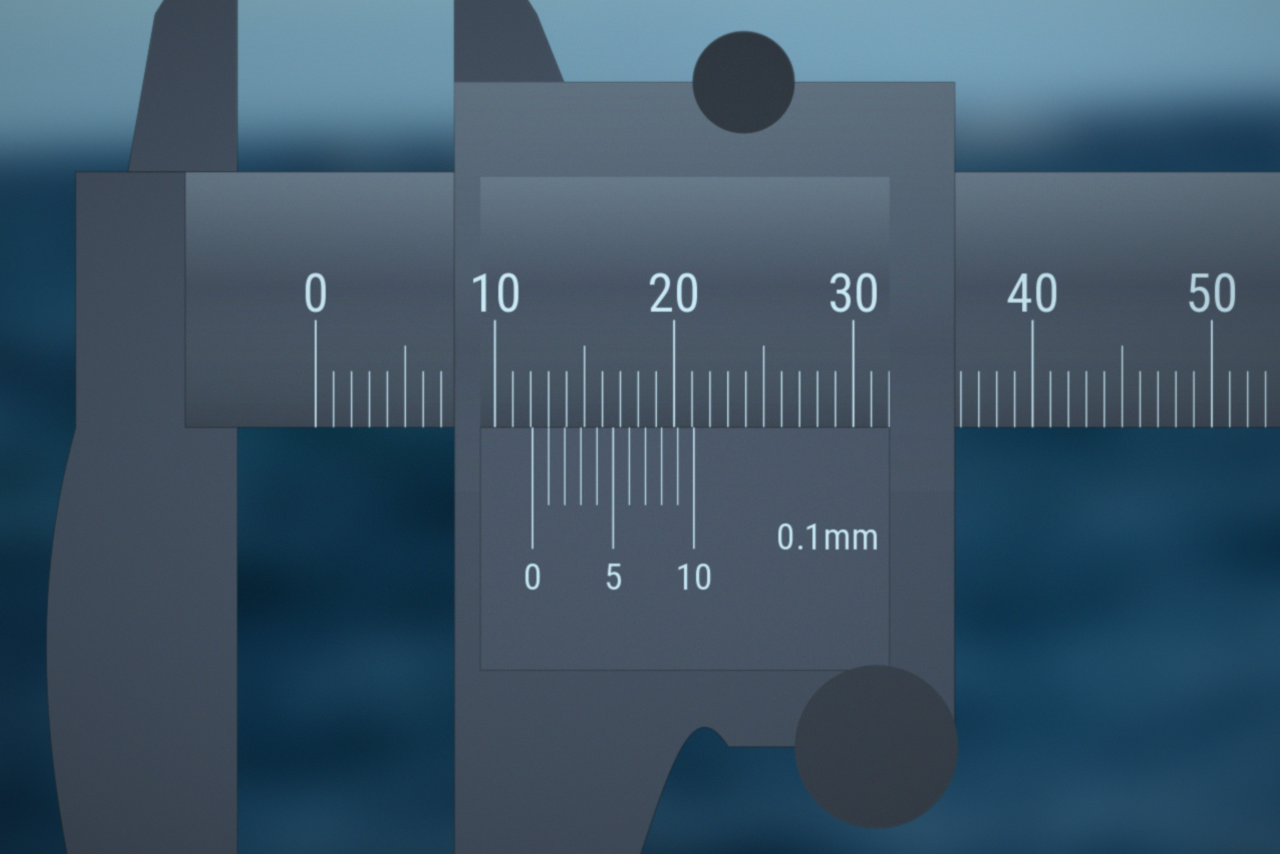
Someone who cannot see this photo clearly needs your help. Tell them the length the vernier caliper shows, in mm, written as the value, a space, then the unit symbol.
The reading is 12.1 mm
